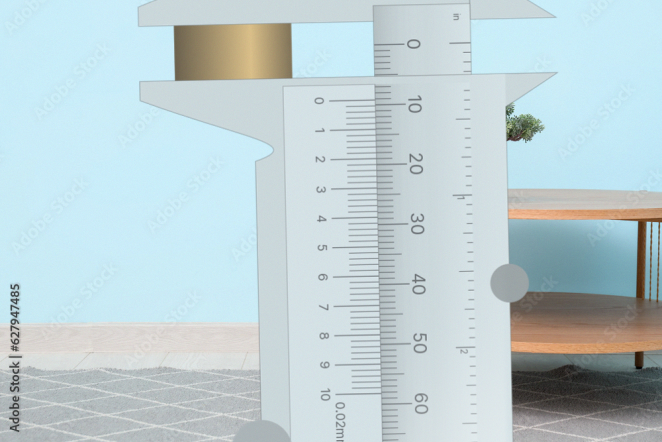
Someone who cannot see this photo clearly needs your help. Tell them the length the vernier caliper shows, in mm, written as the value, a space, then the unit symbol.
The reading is 9.2 mm
